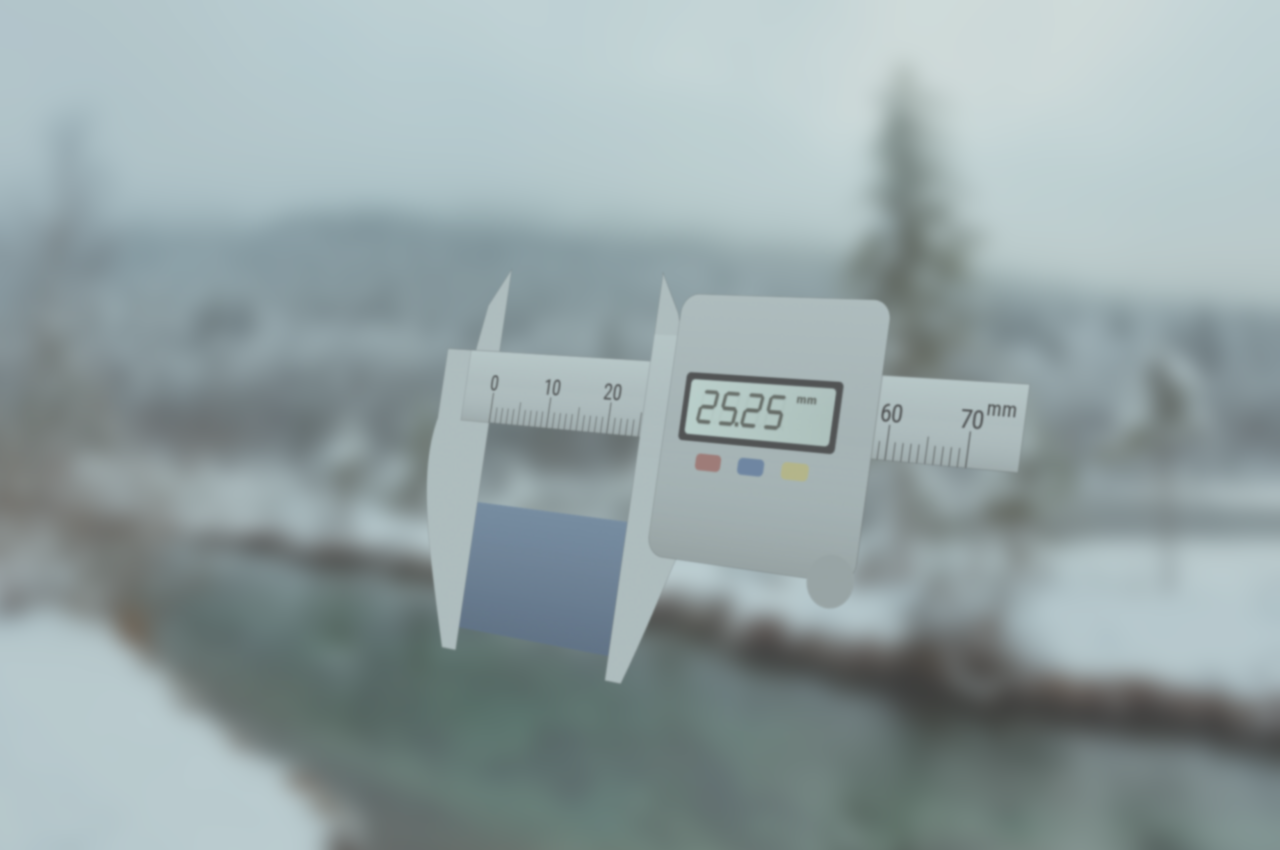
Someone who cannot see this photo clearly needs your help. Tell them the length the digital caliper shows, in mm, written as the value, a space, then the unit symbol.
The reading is 25.25 mm
